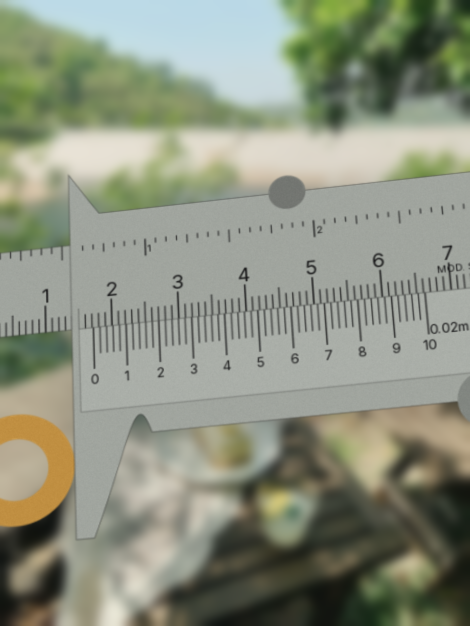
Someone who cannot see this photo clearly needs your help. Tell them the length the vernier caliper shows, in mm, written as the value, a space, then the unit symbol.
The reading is 17.2 mm
